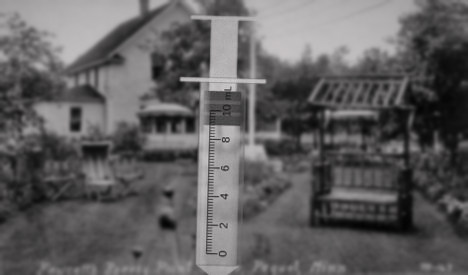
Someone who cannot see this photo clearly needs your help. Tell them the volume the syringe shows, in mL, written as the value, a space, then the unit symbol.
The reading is 9 mL
